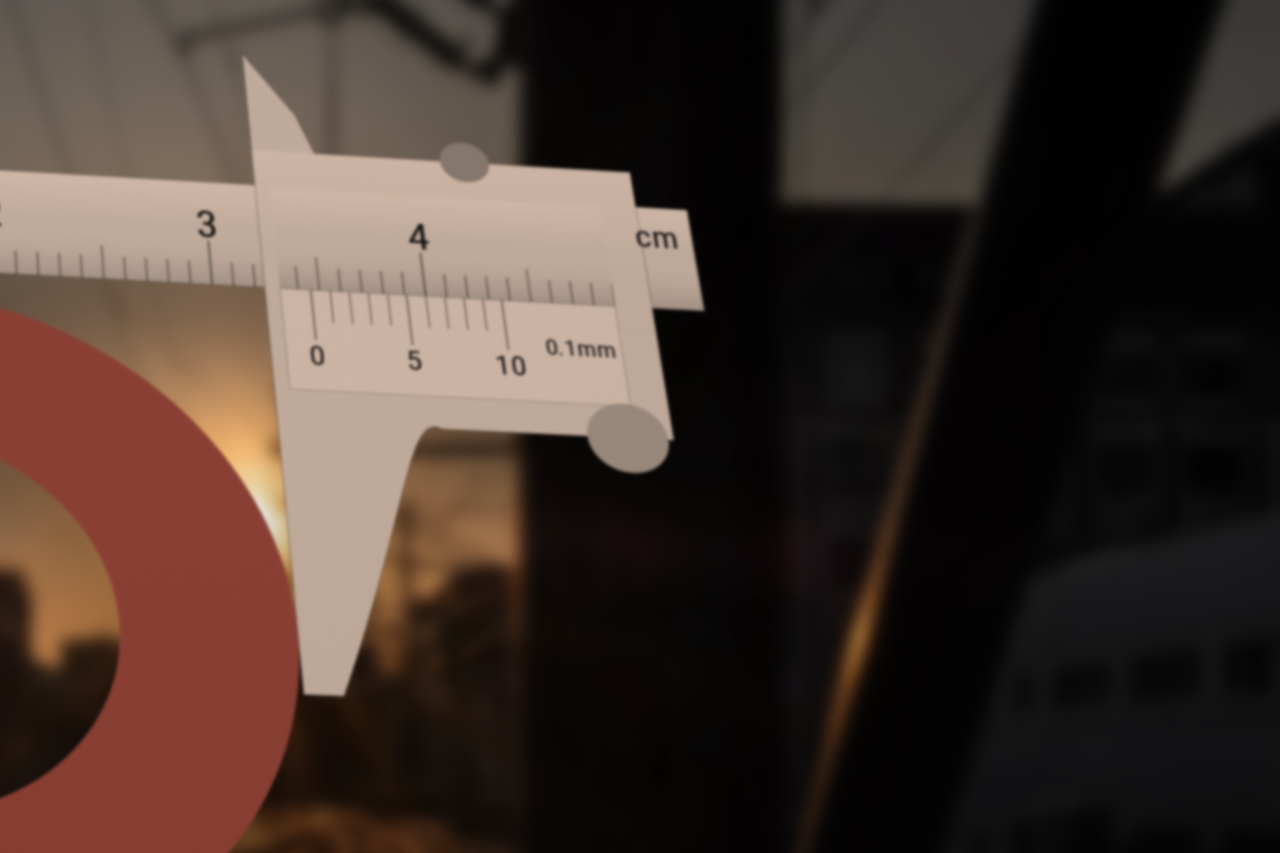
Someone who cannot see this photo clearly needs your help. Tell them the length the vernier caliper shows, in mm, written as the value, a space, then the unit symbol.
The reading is 34.6 mm
